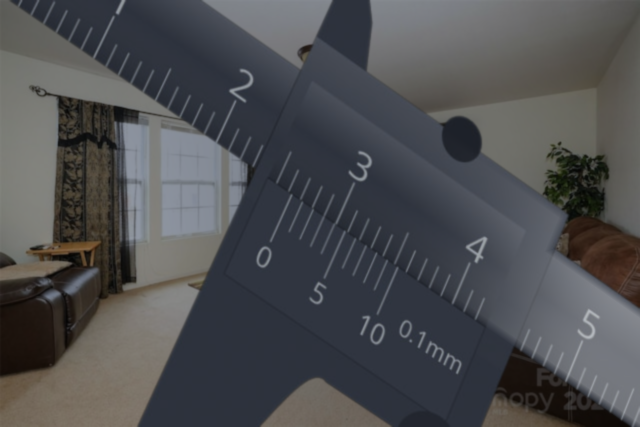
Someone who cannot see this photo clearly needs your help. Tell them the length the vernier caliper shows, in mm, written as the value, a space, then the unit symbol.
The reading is 26.3 mm
